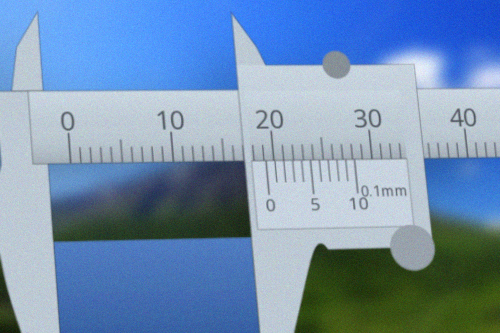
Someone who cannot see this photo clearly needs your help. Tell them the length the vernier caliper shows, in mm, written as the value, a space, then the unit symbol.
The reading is 19.2 mm
